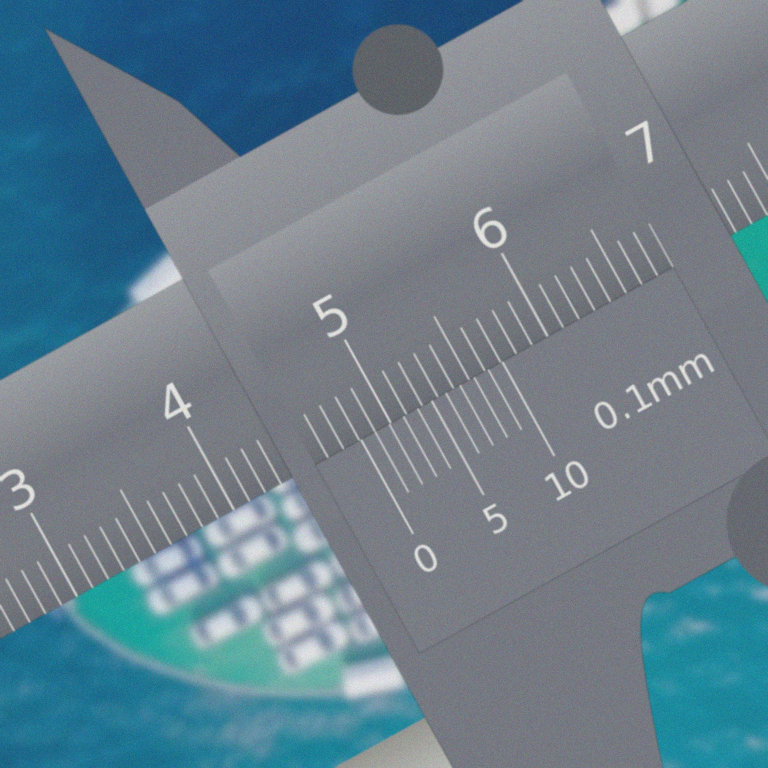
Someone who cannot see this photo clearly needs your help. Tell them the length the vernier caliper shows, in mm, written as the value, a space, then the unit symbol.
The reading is 48.1 mm
